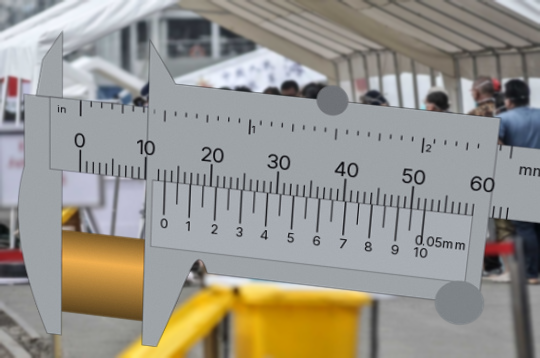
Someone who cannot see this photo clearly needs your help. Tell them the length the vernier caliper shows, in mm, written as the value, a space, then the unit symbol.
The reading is 13.0 mm
